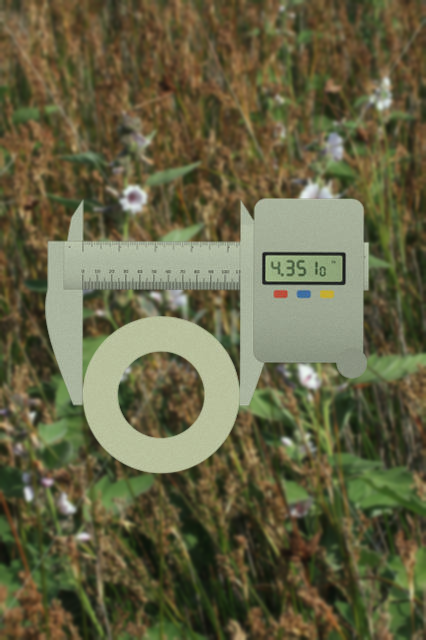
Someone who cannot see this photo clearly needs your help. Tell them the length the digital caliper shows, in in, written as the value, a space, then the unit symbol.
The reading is 4.3510 in
